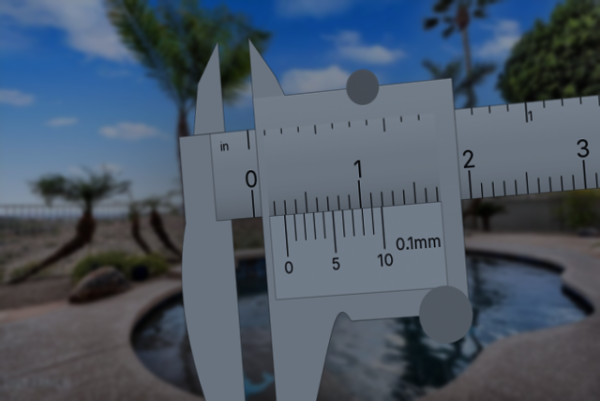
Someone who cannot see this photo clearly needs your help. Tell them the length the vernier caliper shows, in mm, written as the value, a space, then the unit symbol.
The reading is 2.9 mm
